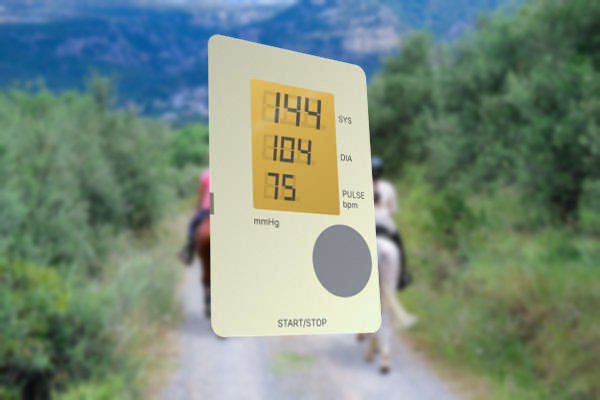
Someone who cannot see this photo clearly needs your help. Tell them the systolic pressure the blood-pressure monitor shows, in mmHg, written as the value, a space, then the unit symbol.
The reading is 144 mmHg
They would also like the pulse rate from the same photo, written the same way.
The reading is 75 bpm
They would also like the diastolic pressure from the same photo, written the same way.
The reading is 104 mmHg
